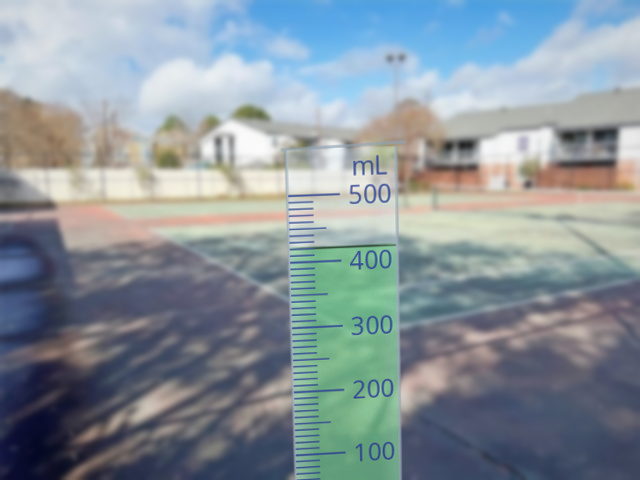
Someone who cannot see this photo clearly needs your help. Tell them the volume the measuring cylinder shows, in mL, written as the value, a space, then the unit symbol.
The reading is 420 mL
